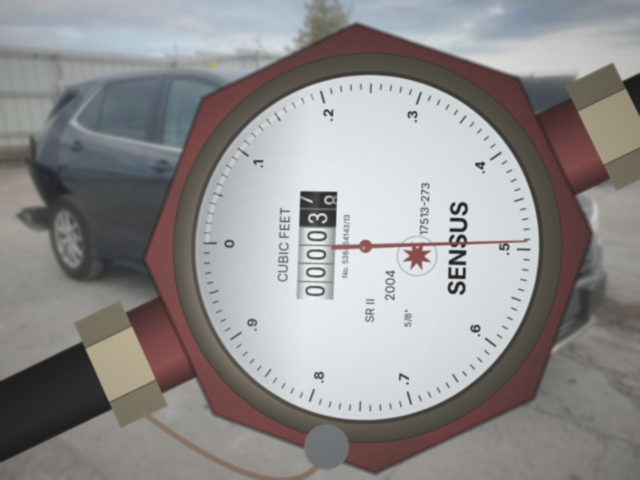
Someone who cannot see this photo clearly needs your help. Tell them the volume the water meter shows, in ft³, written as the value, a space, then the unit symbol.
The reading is 37.49 ft³
